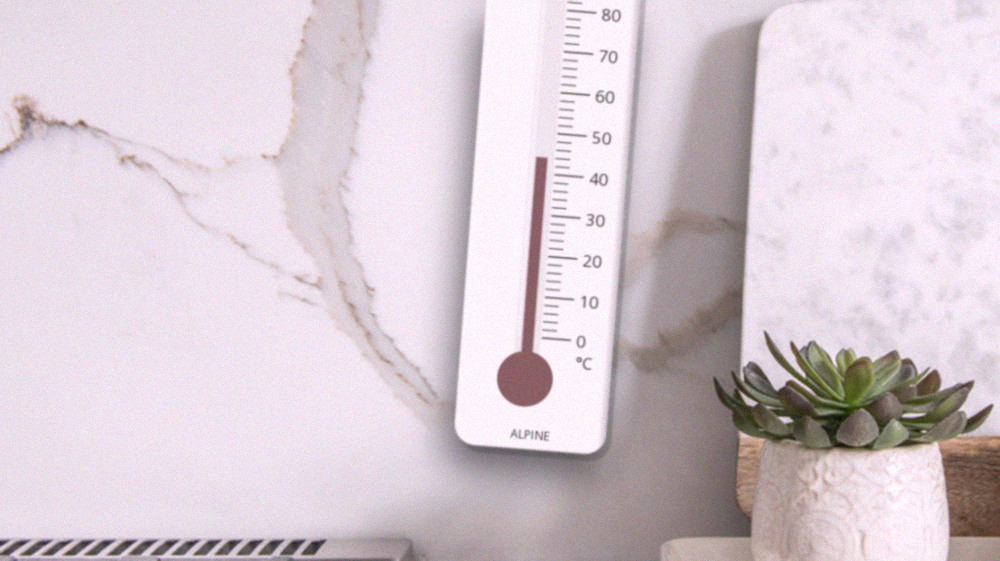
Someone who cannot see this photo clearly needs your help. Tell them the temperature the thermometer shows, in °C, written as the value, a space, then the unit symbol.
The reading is 44 °C
